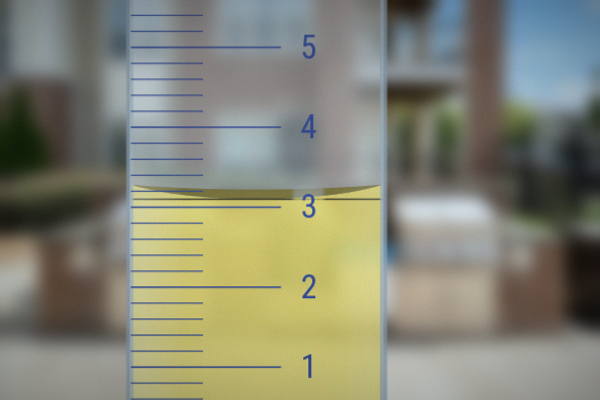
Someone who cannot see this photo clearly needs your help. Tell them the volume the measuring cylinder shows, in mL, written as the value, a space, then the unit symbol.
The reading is 3.1 mL
